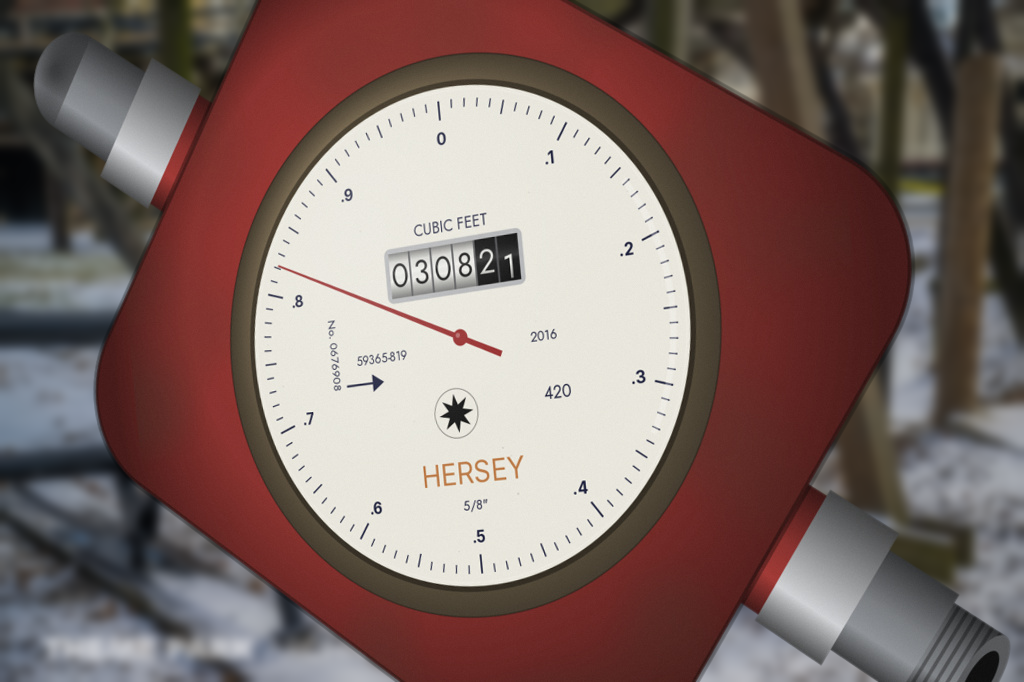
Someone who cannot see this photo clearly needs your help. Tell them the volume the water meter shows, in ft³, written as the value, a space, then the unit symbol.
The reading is 30820.82 ft³
